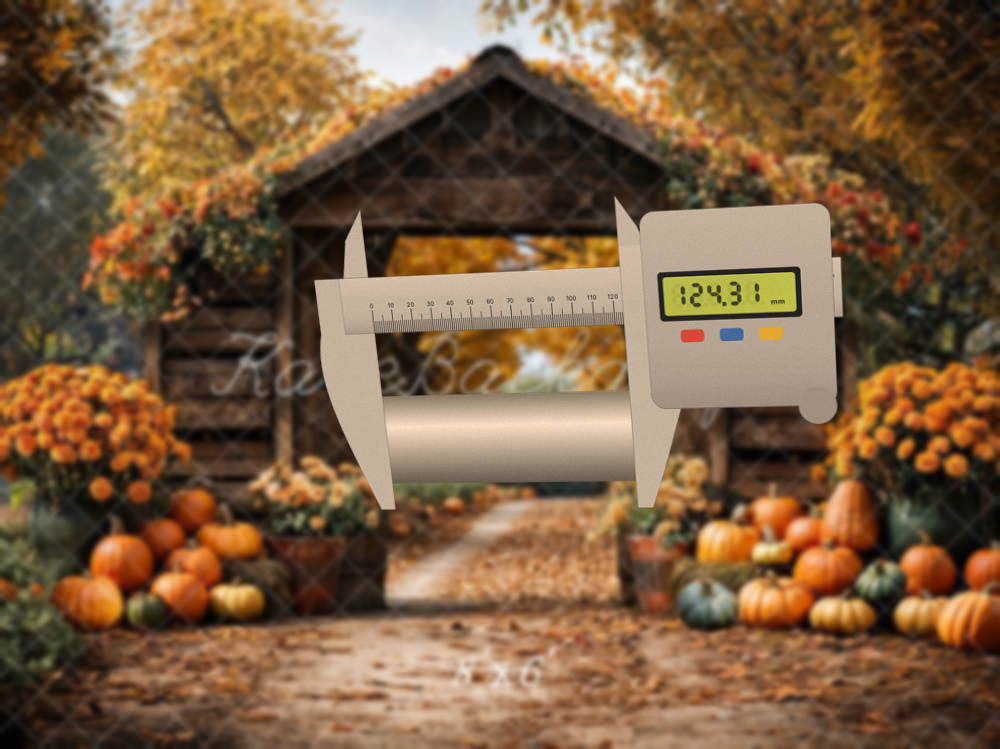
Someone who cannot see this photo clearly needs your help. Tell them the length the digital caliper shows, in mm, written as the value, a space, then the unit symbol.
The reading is 124.31 mm
